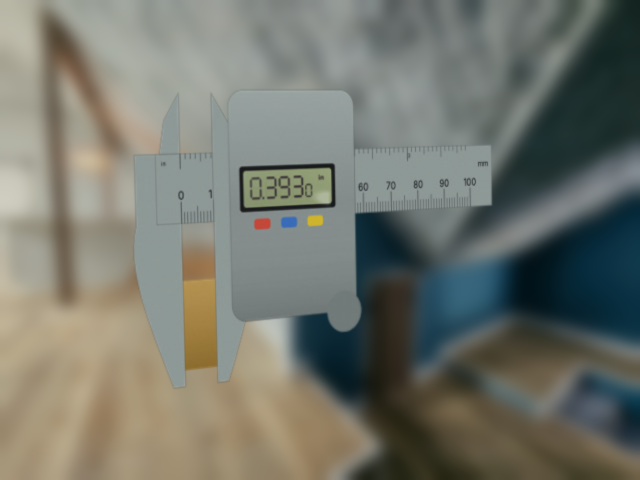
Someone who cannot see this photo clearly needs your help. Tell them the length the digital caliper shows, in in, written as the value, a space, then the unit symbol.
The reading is 0.3930 in
